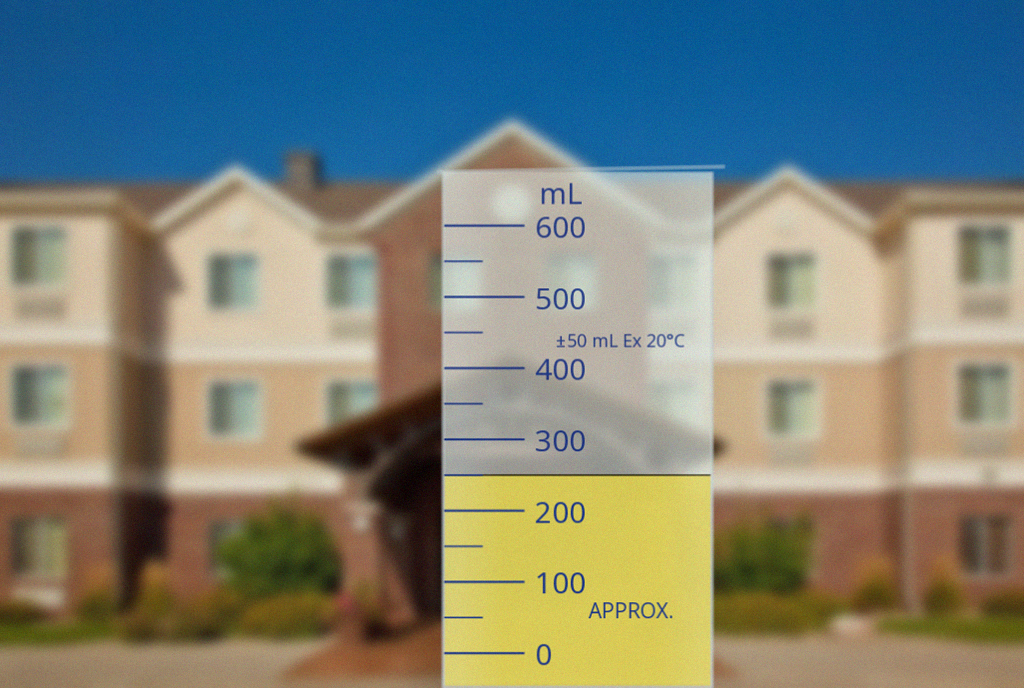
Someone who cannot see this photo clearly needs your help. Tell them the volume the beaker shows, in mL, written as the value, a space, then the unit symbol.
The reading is 250 mL
